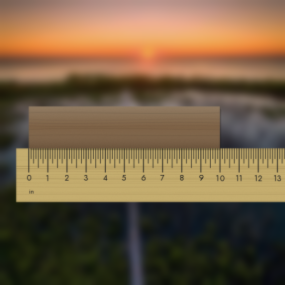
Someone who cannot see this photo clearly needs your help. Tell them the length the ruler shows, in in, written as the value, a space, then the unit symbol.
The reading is 10 in
